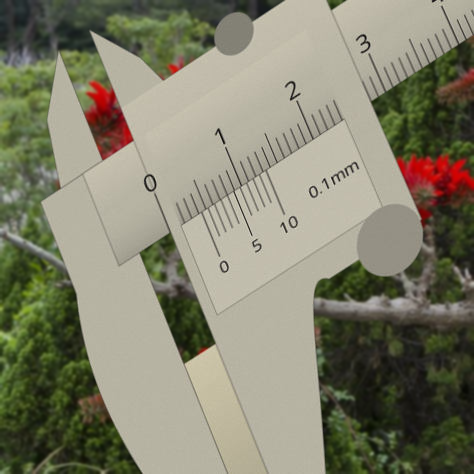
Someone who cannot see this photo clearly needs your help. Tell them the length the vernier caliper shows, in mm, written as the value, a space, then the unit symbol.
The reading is 4.4 mm
